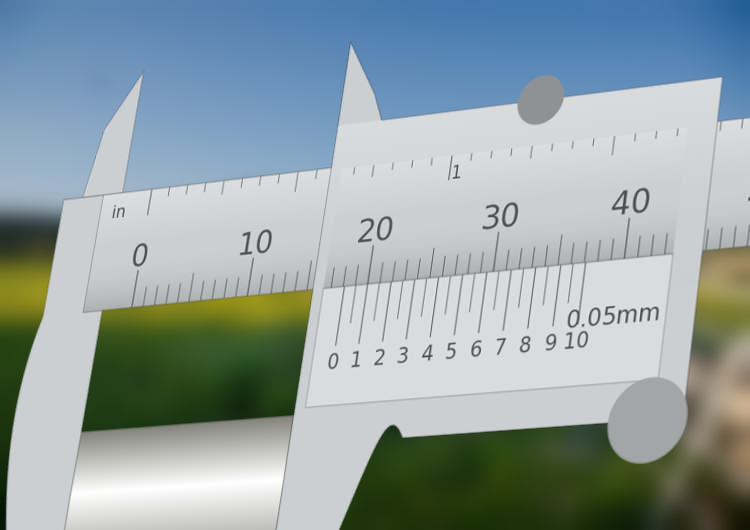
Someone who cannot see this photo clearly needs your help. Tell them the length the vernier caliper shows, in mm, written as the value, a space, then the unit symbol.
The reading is 18.1 mm
